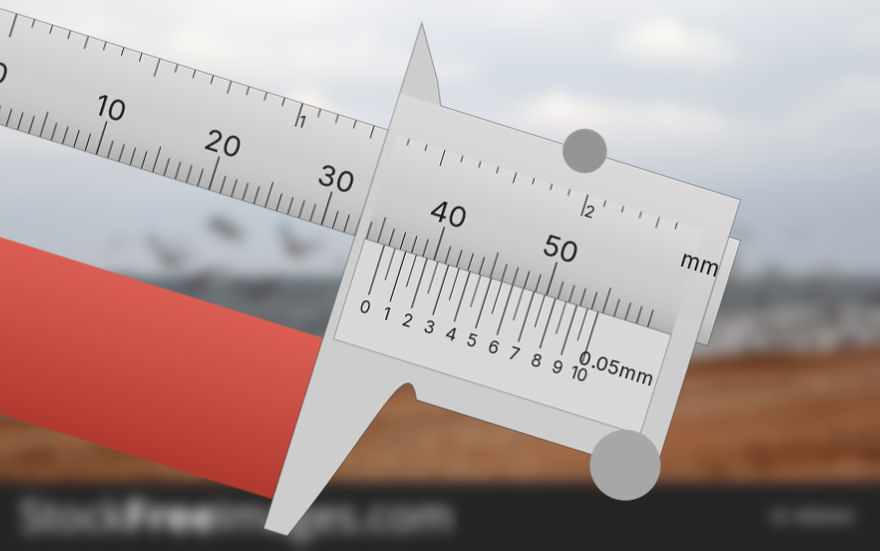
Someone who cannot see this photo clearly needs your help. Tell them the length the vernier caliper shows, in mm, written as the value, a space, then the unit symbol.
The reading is 35.6 mm
